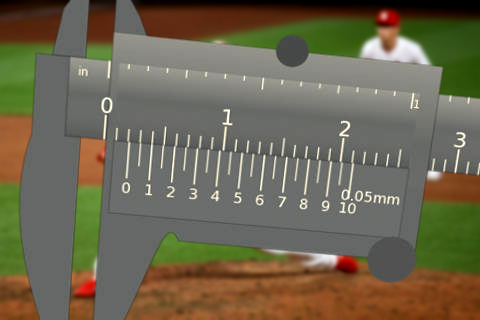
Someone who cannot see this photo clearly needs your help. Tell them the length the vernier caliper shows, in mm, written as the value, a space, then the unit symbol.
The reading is 2.1 mm
